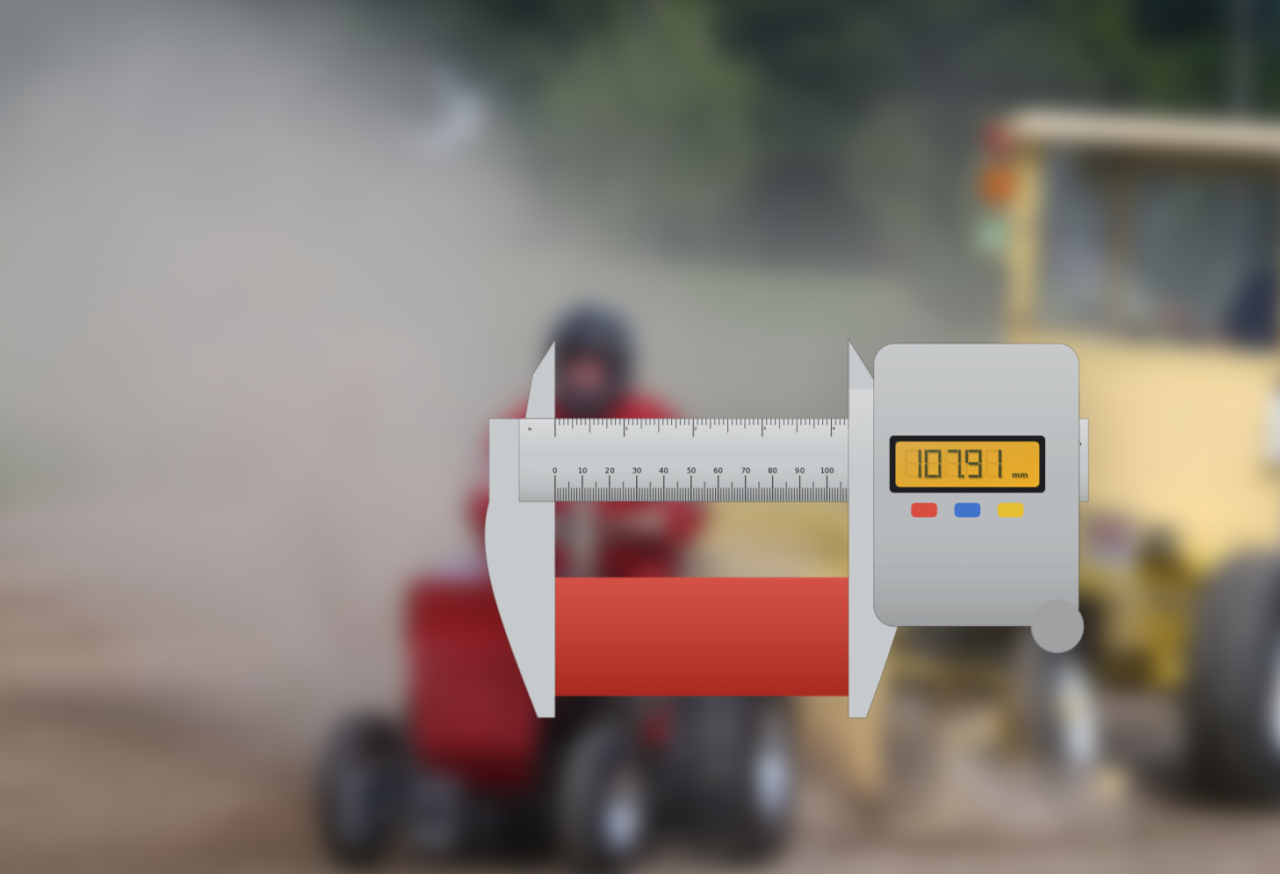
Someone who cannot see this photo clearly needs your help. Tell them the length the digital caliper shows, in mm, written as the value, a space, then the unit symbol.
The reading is 107.91 mm
